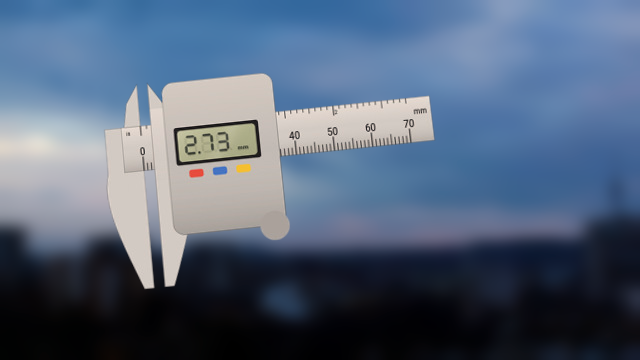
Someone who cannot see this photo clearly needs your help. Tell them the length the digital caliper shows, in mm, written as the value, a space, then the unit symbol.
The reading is 2.73 mm
